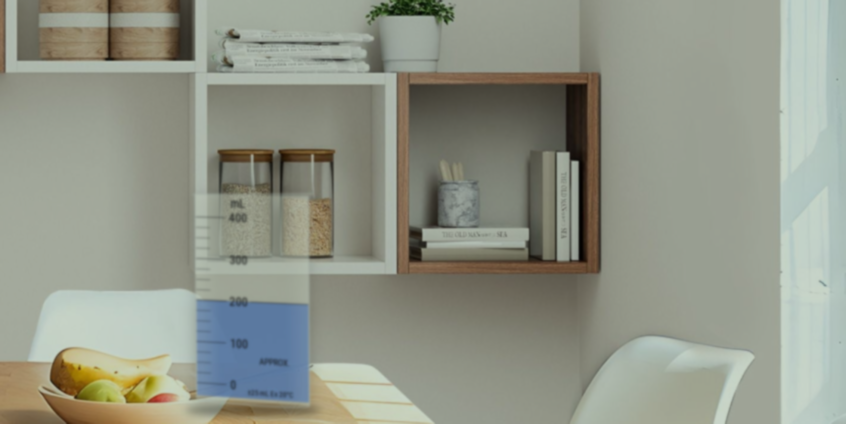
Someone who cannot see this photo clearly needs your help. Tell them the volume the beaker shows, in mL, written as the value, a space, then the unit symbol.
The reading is 200 mL
